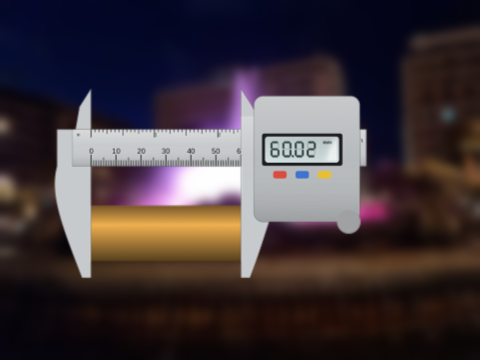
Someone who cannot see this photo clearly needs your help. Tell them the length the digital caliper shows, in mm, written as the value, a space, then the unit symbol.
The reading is 60.02 mm
